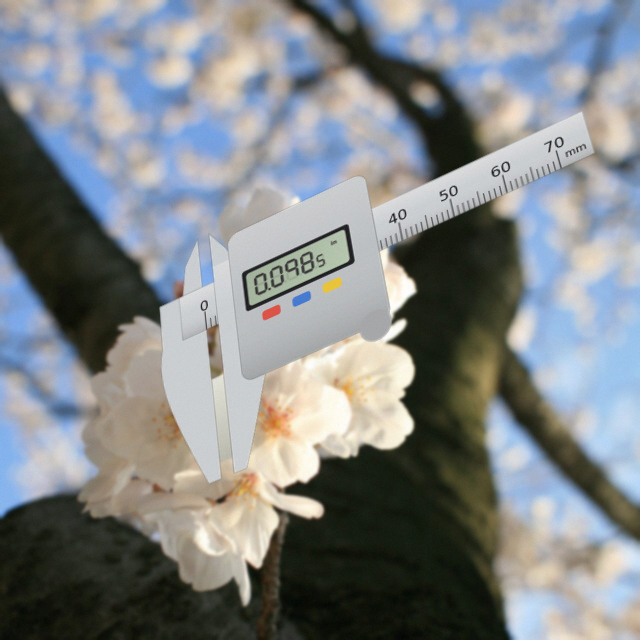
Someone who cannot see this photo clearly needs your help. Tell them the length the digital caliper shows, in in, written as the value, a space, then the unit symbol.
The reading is 0.0985 in
